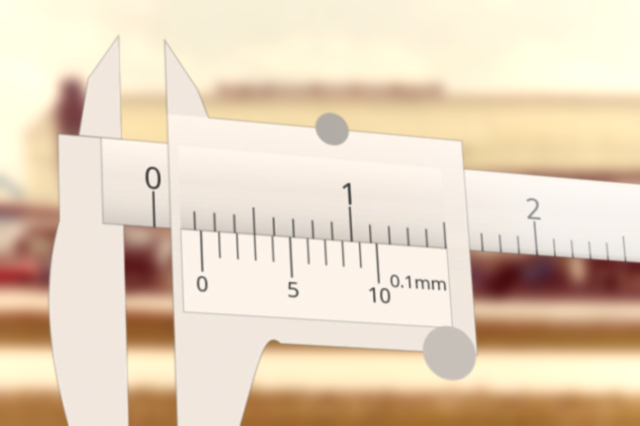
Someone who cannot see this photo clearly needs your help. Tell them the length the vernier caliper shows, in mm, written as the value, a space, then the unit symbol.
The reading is 2.3 mm
